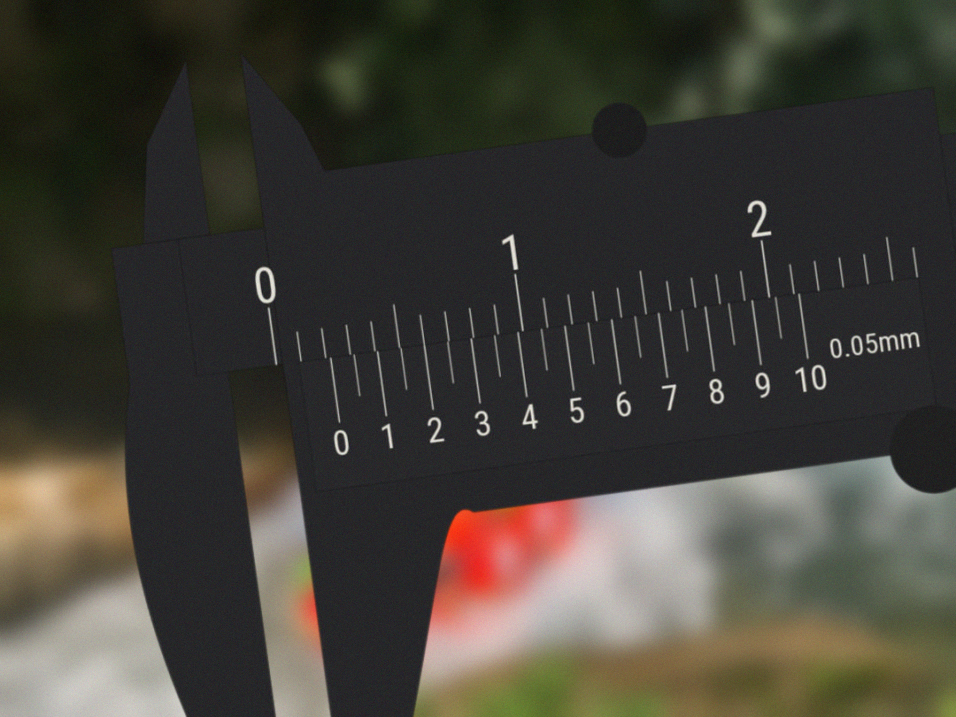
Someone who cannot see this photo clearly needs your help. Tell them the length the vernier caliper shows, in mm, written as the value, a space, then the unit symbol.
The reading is 2.20 mm
